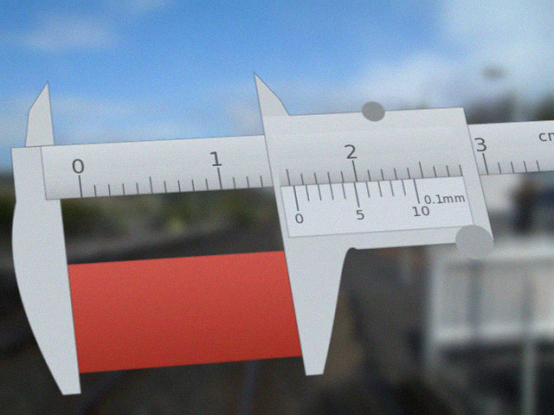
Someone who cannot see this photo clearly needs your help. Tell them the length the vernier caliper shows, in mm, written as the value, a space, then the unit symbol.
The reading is 15.3 mm
